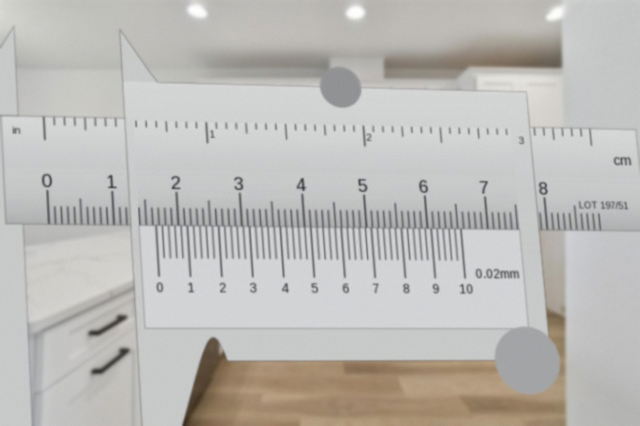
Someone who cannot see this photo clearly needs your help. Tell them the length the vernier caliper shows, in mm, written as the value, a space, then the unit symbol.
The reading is 16.5 mm
